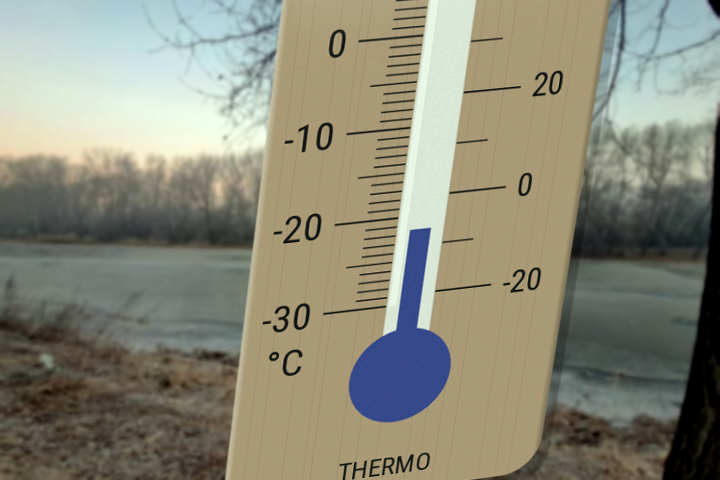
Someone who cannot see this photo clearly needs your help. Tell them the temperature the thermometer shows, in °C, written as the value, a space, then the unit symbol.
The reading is -21.5 °C
